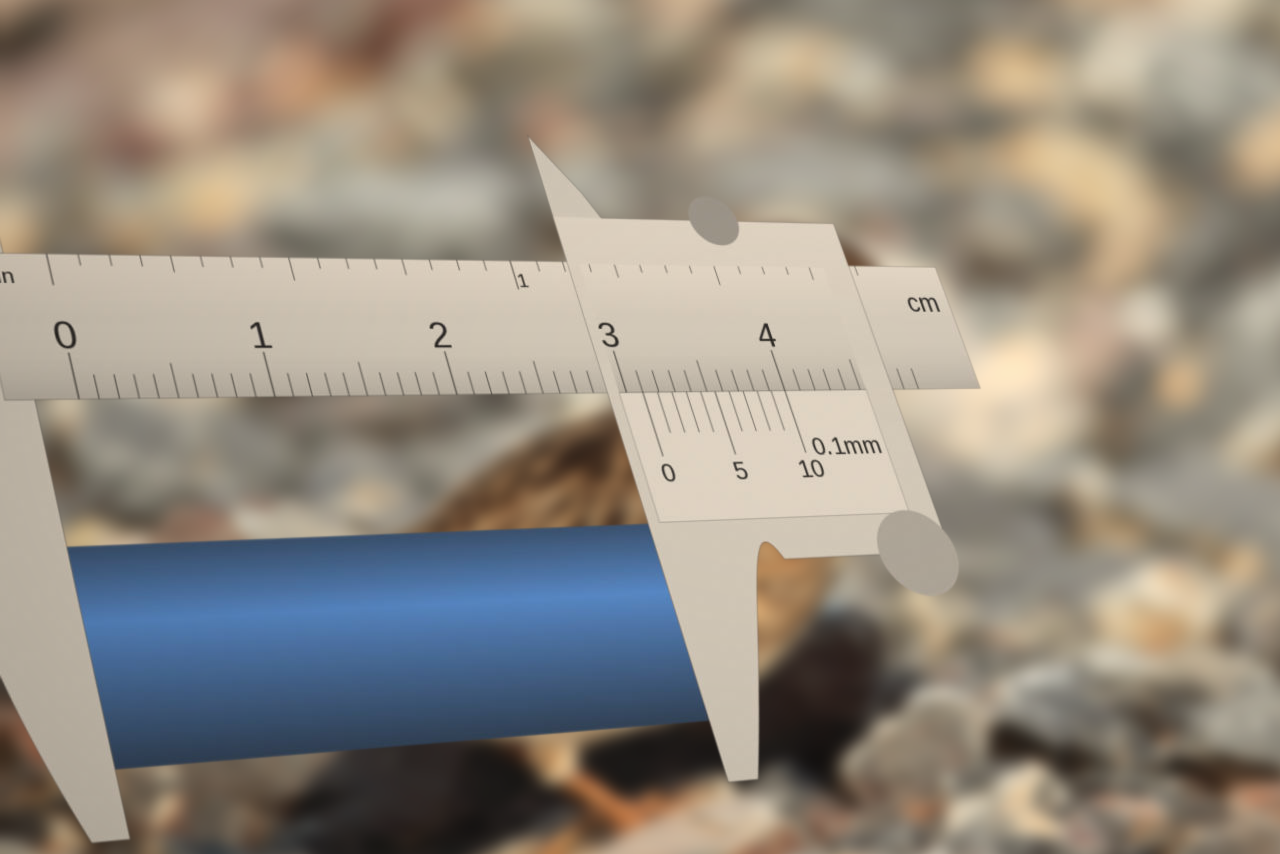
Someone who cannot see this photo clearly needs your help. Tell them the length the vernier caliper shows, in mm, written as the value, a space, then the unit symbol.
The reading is 31.0 mm
